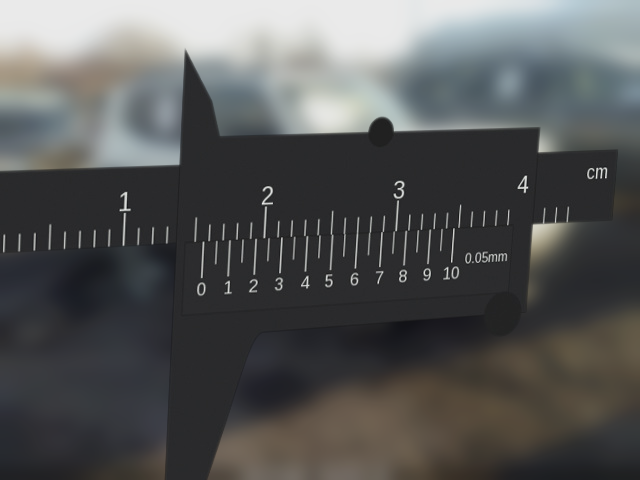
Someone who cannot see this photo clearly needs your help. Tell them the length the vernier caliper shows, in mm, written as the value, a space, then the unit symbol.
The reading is 15.6 mm
